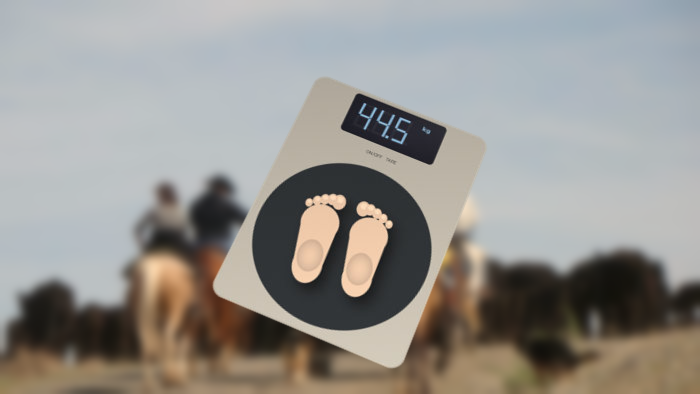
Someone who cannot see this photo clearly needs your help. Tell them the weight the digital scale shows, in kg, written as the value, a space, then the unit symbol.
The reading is 44.5 kg
